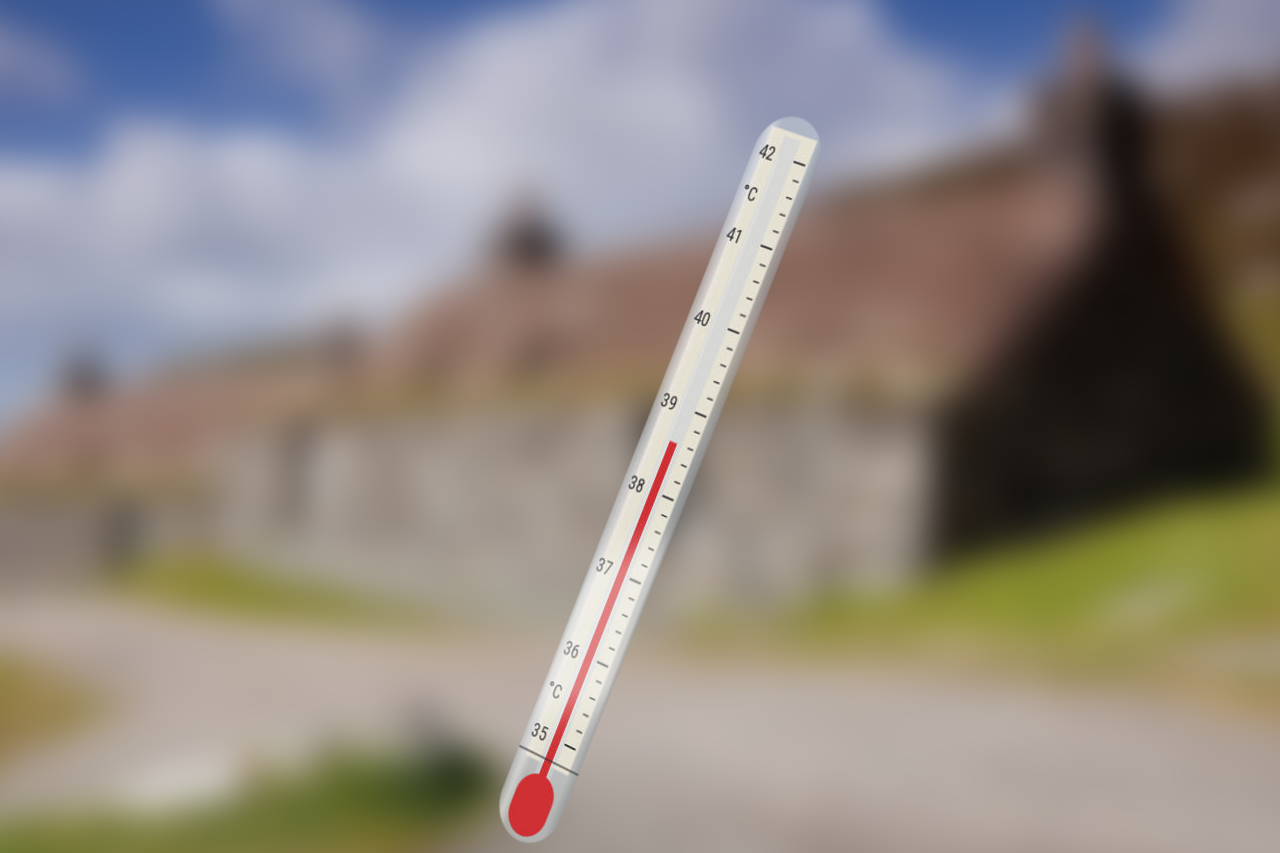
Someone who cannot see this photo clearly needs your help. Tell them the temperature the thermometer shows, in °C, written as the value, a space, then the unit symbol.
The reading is 38.6 °C
